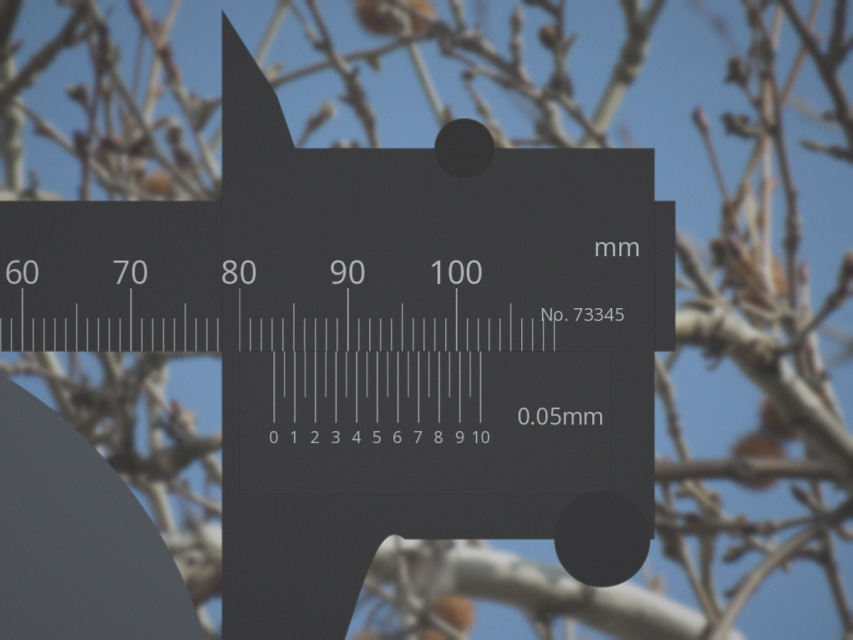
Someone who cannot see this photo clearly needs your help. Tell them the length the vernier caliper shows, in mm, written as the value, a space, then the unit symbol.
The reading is 83.2 mm
